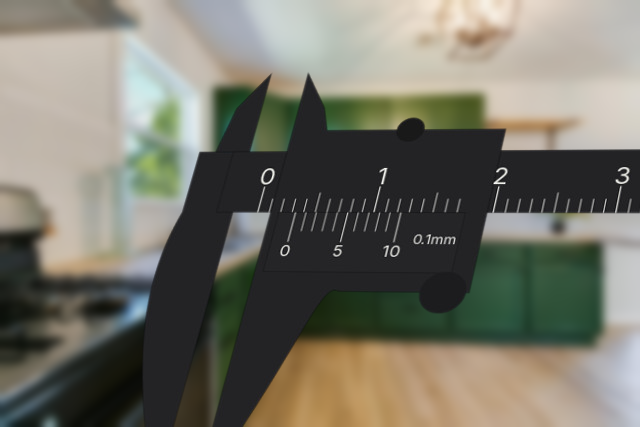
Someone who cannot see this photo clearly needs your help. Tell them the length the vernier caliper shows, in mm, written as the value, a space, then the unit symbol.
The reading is 3.3 mm
